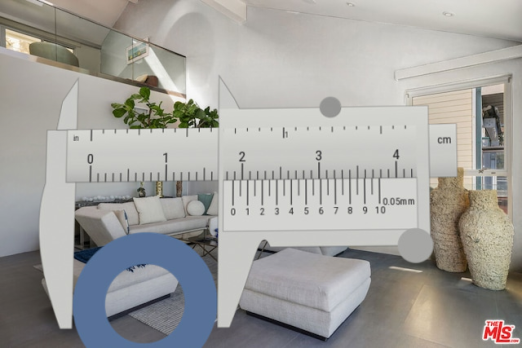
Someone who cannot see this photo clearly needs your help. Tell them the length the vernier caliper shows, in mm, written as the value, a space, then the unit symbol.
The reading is 18.8 mm
